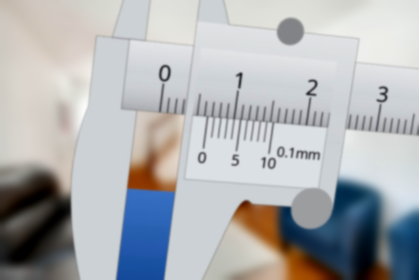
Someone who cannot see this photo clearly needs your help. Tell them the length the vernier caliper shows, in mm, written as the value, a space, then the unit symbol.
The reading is 6.4 mm
